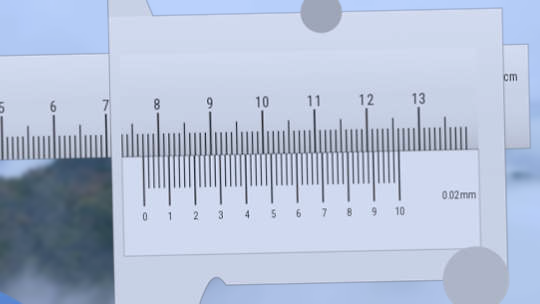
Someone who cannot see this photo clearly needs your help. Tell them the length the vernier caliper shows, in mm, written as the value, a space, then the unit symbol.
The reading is 77.0 mm
